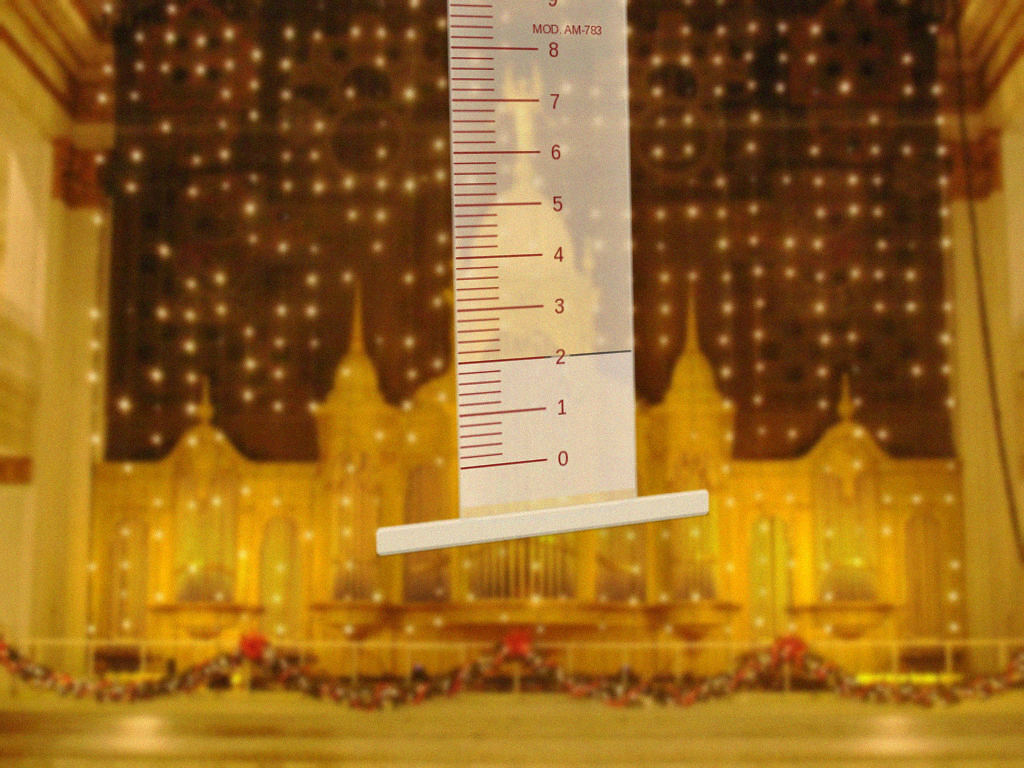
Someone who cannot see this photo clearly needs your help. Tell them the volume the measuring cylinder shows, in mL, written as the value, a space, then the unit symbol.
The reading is 2 mL
